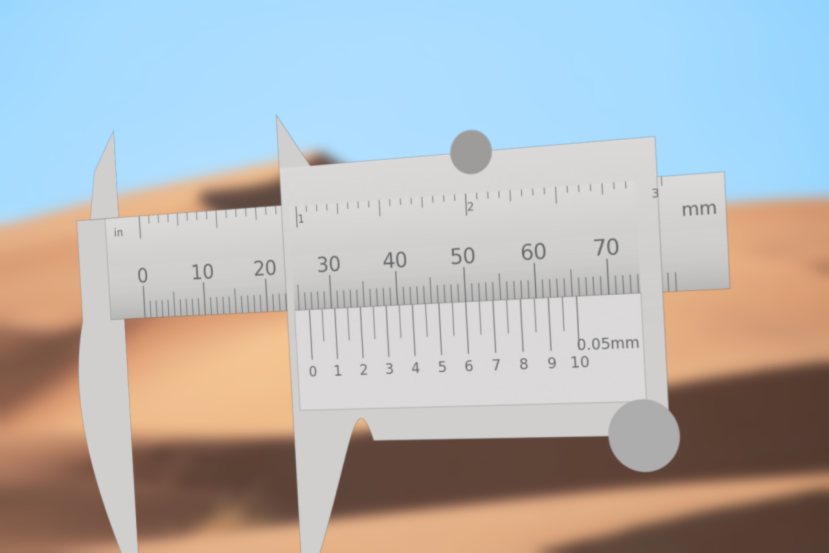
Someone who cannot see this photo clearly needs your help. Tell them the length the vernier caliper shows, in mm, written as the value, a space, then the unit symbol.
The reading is 26.6 mm
